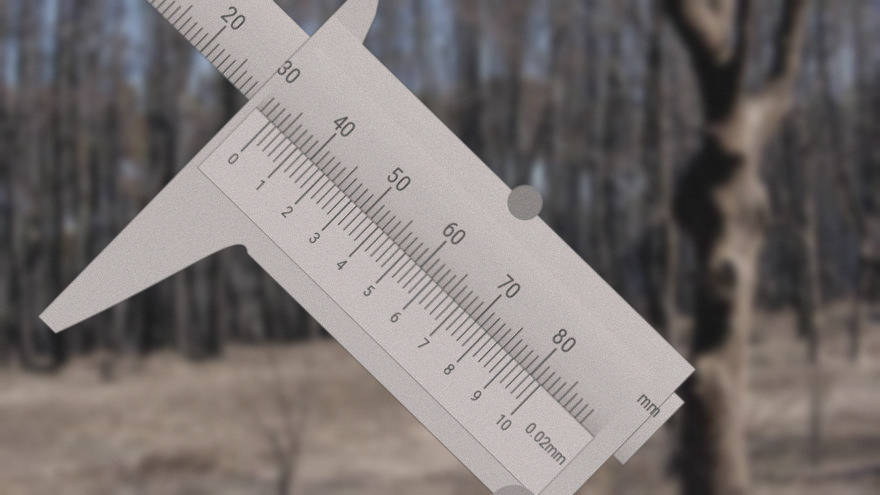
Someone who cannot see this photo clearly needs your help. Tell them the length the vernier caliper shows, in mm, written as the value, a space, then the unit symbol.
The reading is 32.8 mm
